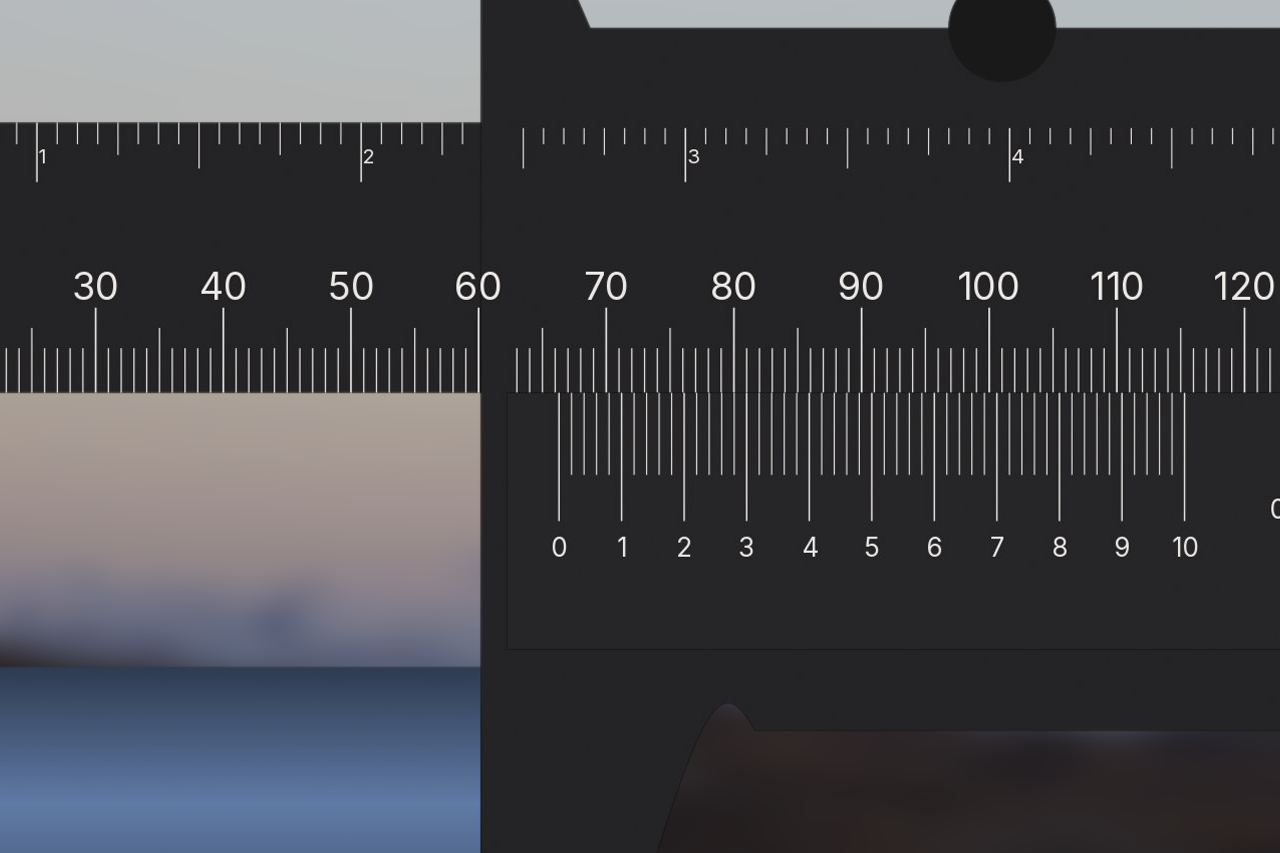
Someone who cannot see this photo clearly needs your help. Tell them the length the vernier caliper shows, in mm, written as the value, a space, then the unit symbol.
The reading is 66.3 mm
